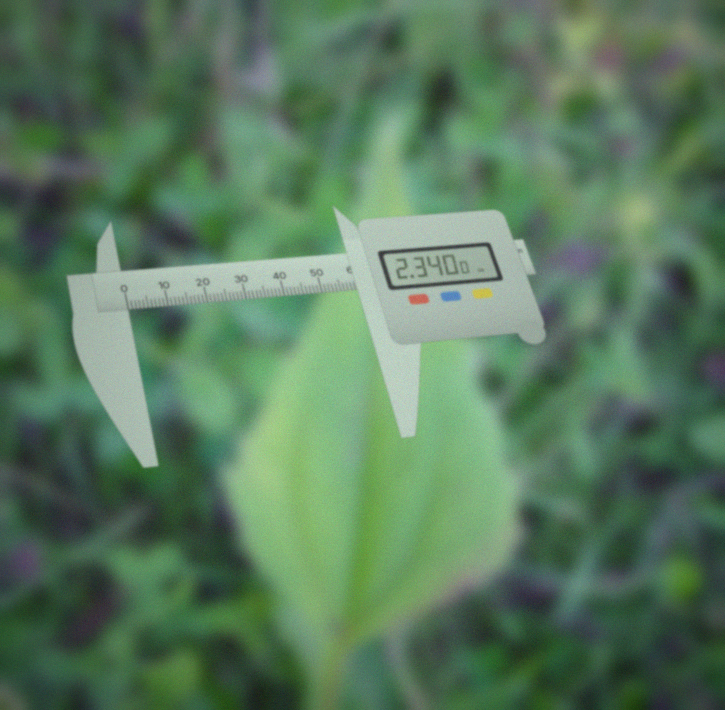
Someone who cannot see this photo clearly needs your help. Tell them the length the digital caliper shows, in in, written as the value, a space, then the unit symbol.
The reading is 2.3400 in
